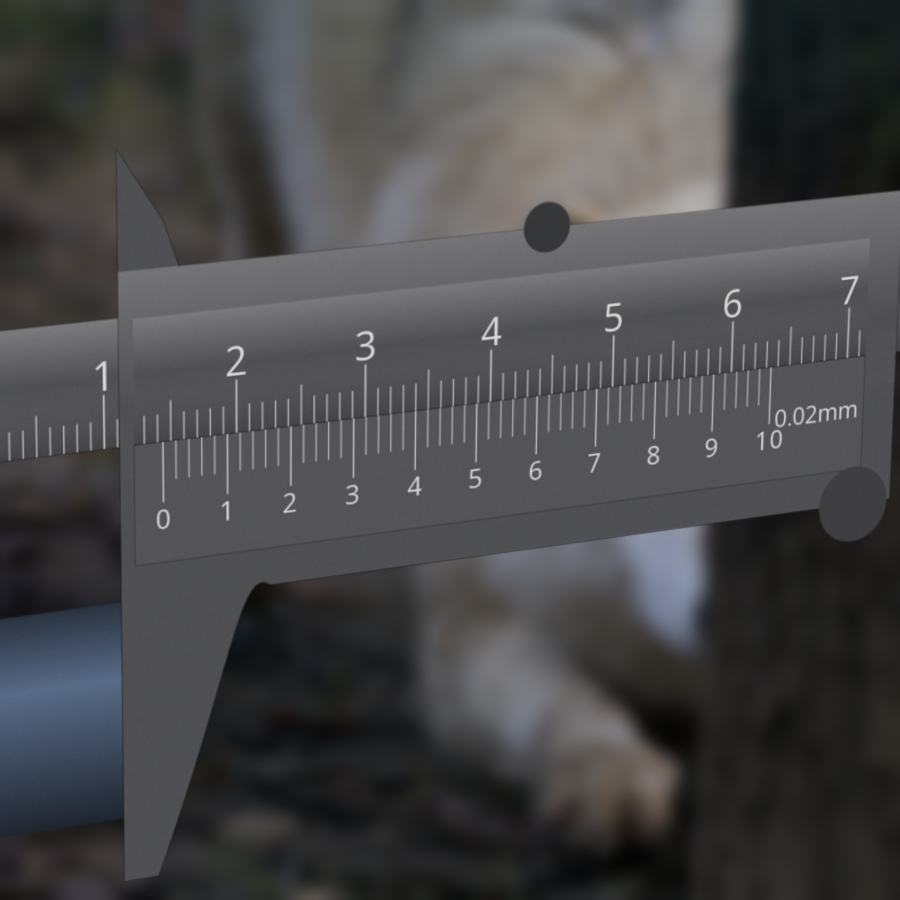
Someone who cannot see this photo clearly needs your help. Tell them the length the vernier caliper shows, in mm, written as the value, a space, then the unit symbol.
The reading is 14.4 mm
